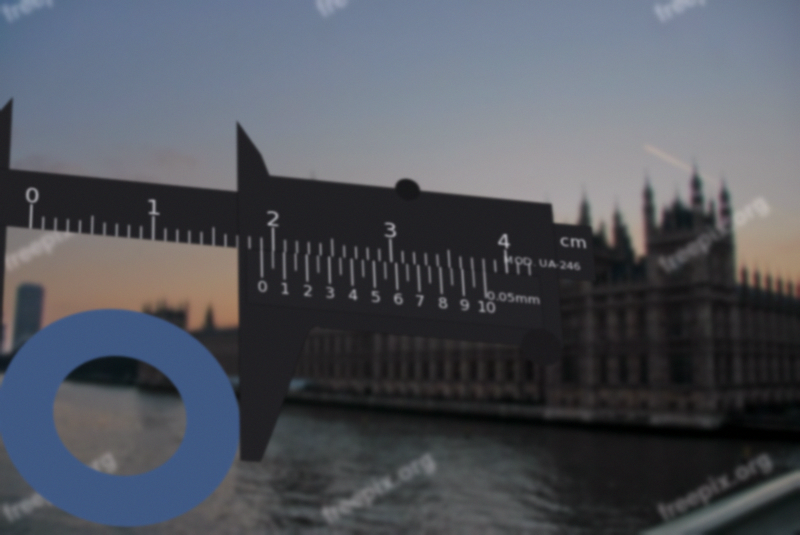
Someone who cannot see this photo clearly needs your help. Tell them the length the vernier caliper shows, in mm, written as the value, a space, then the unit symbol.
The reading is 19.0 mm
